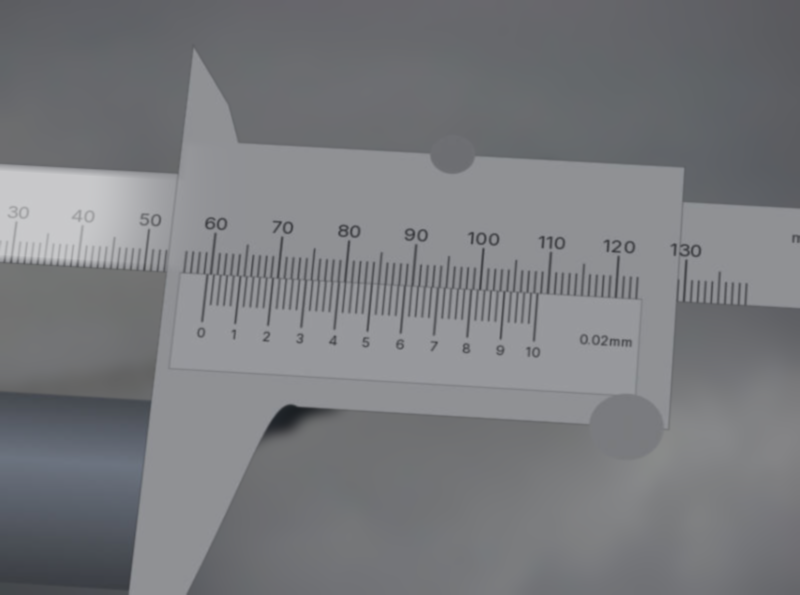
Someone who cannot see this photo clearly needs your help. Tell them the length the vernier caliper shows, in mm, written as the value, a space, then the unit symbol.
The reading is 59.5 mm
